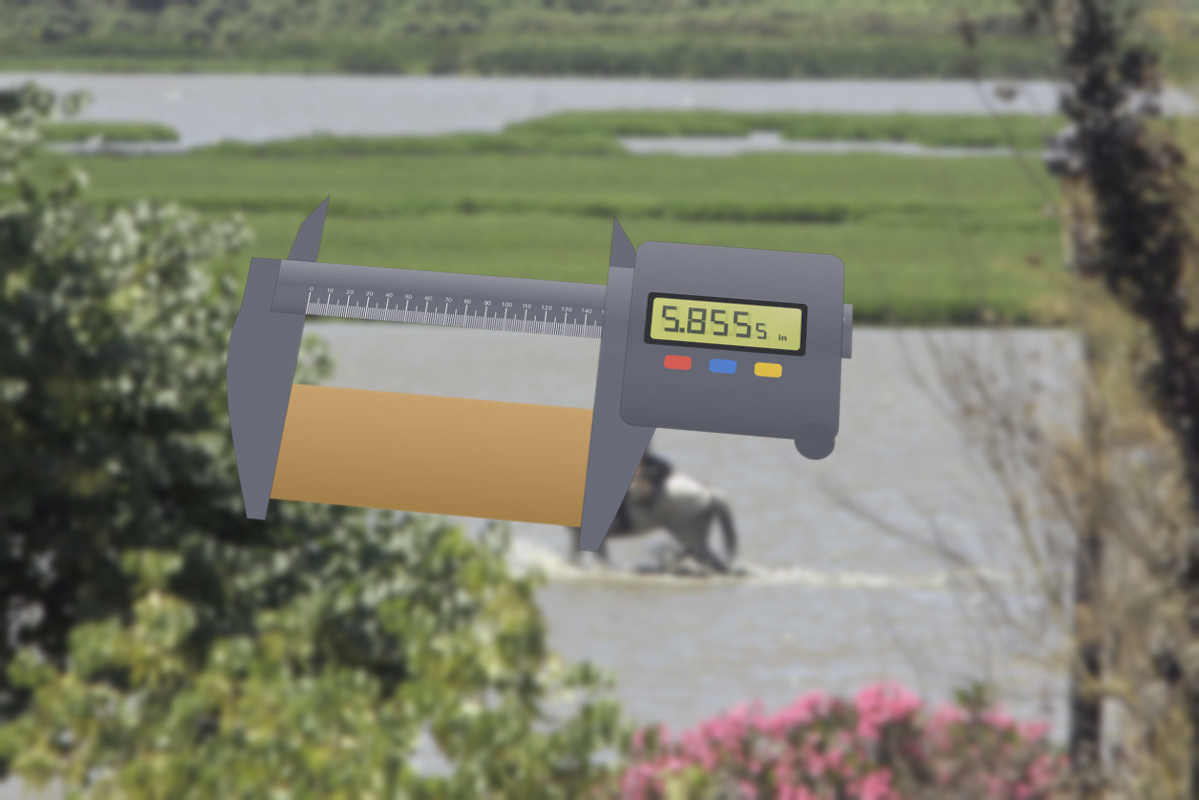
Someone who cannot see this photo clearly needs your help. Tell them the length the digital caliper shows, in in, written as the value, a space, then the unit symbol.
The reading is 5.8555 in
